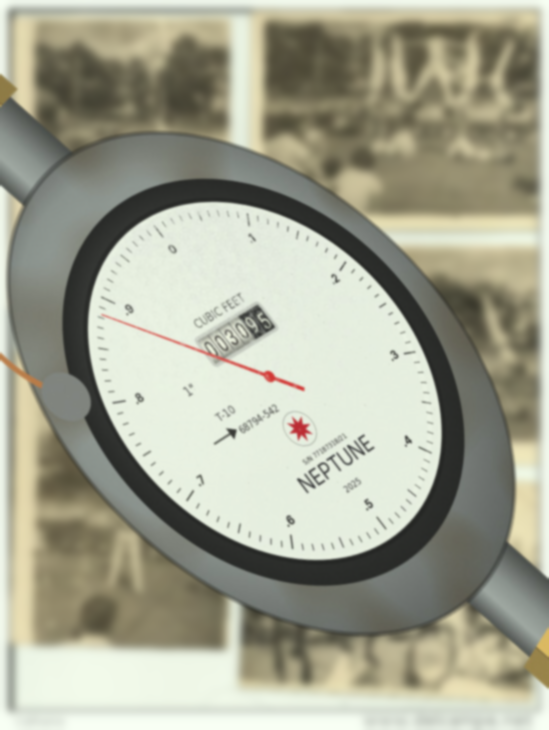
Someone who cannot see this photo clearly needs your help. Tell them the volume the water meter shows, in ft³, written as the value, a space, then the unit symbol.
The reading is 3094.88 ft³
